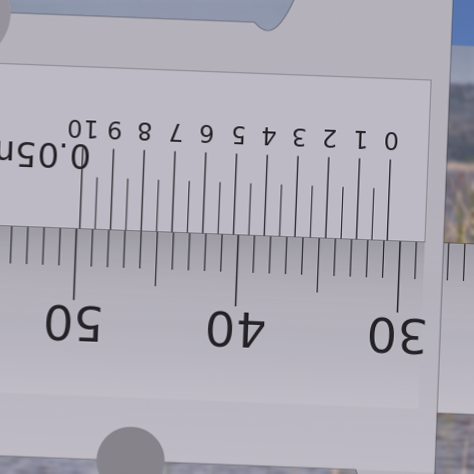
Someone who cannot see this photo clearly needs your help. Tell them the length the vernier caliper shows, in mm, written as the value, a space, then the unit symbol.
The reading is 30.8 mm
